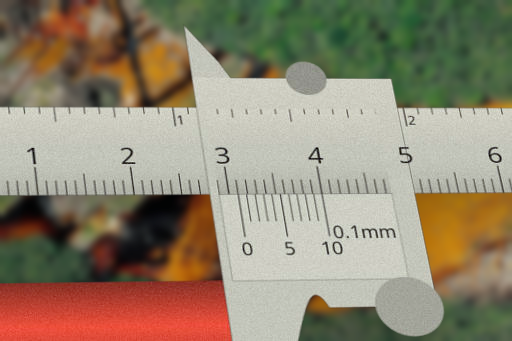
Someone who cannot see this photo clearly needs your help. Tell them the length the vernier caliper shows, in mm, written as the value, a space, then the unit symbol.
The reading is 31.0 mm
